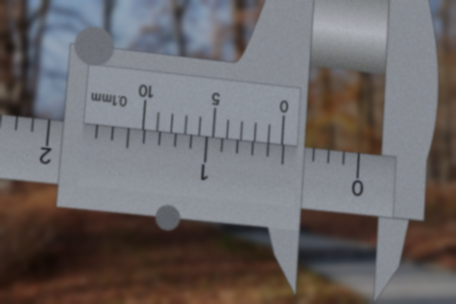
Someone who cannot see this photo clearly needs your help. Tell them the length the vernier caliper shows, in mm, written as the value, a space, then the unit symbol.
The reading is 5.1 mm
